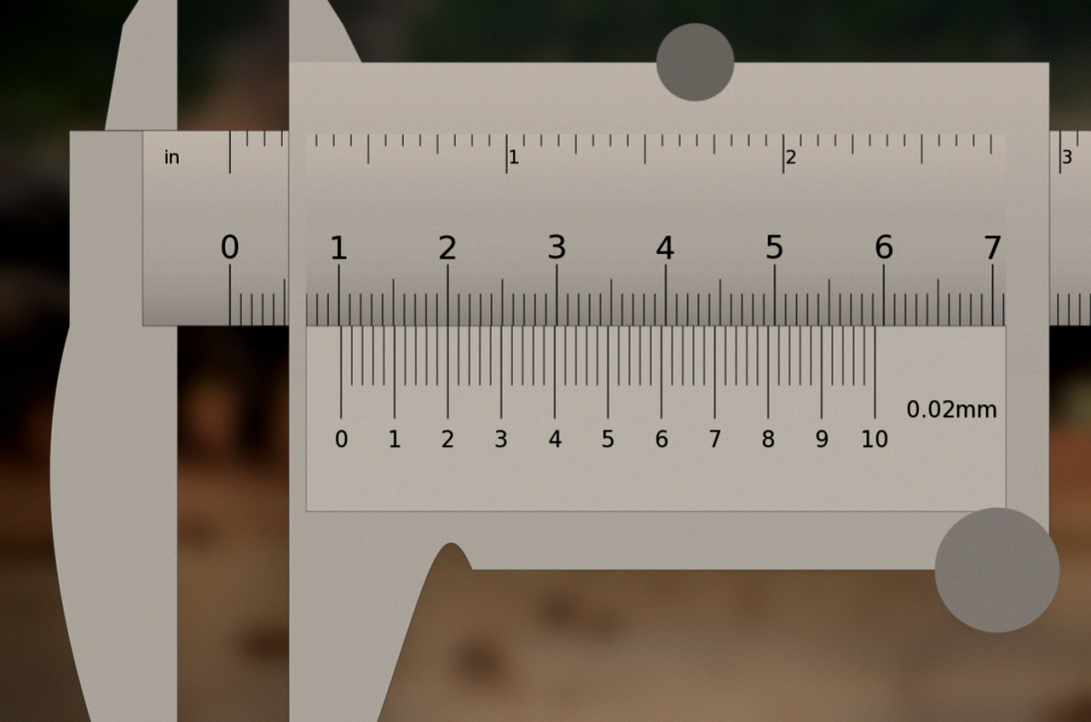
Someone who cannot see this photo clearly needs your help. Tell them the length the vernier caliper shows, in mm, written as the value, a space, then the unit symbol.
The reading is 10.2 mm
